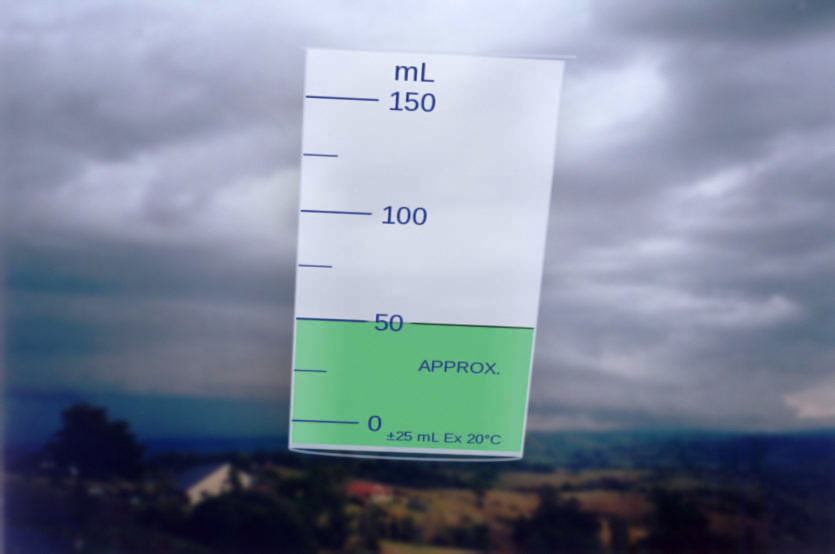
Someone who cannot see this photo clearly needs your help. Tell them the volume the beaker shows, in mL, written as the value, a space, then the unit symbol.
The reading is 50 mL
